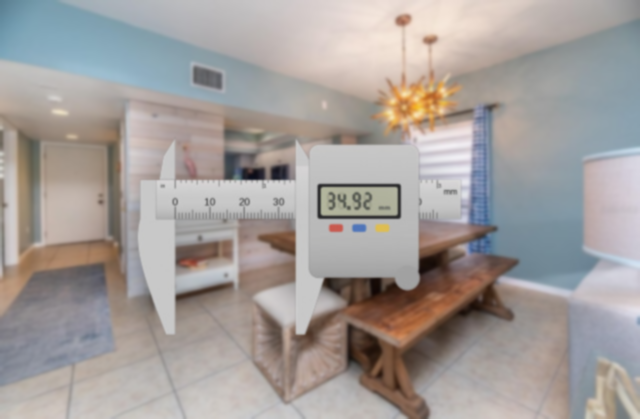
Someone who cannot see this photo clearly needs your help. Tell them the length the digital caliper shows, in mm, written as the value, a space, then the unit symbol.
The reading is 34.92 mm
